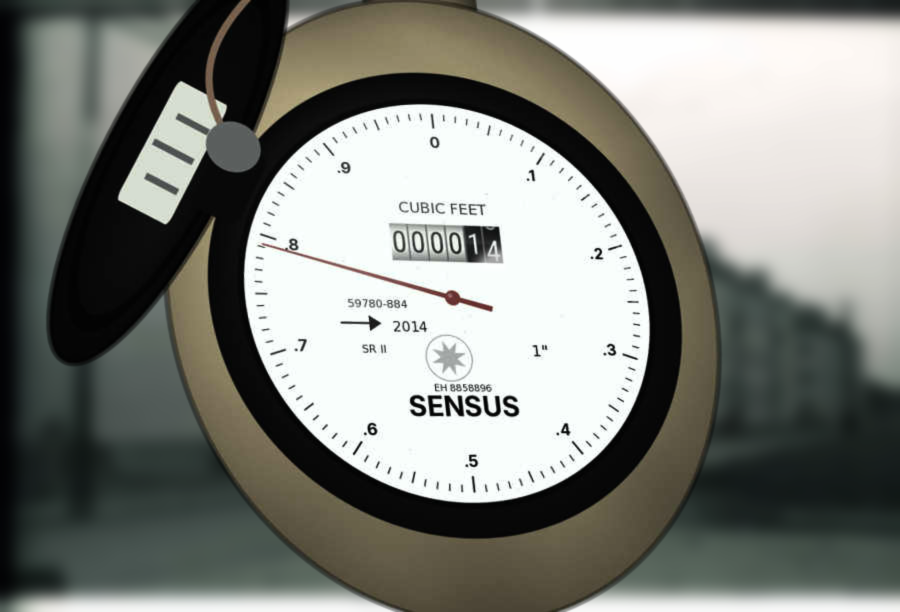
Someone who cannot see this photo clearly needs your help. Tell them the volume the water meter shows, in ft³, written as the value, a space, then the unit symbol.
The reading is 13.79 ft³
